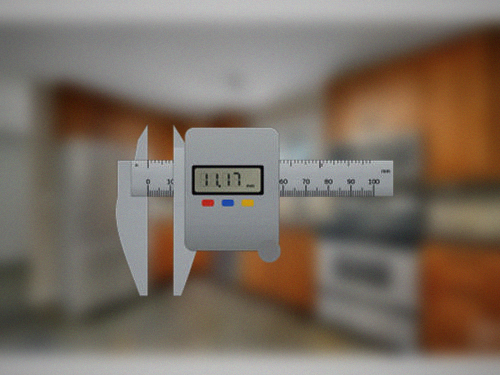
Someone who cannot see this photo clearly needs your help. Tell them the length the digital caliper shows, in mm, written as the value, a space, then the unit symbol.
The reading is 11.17 mm
